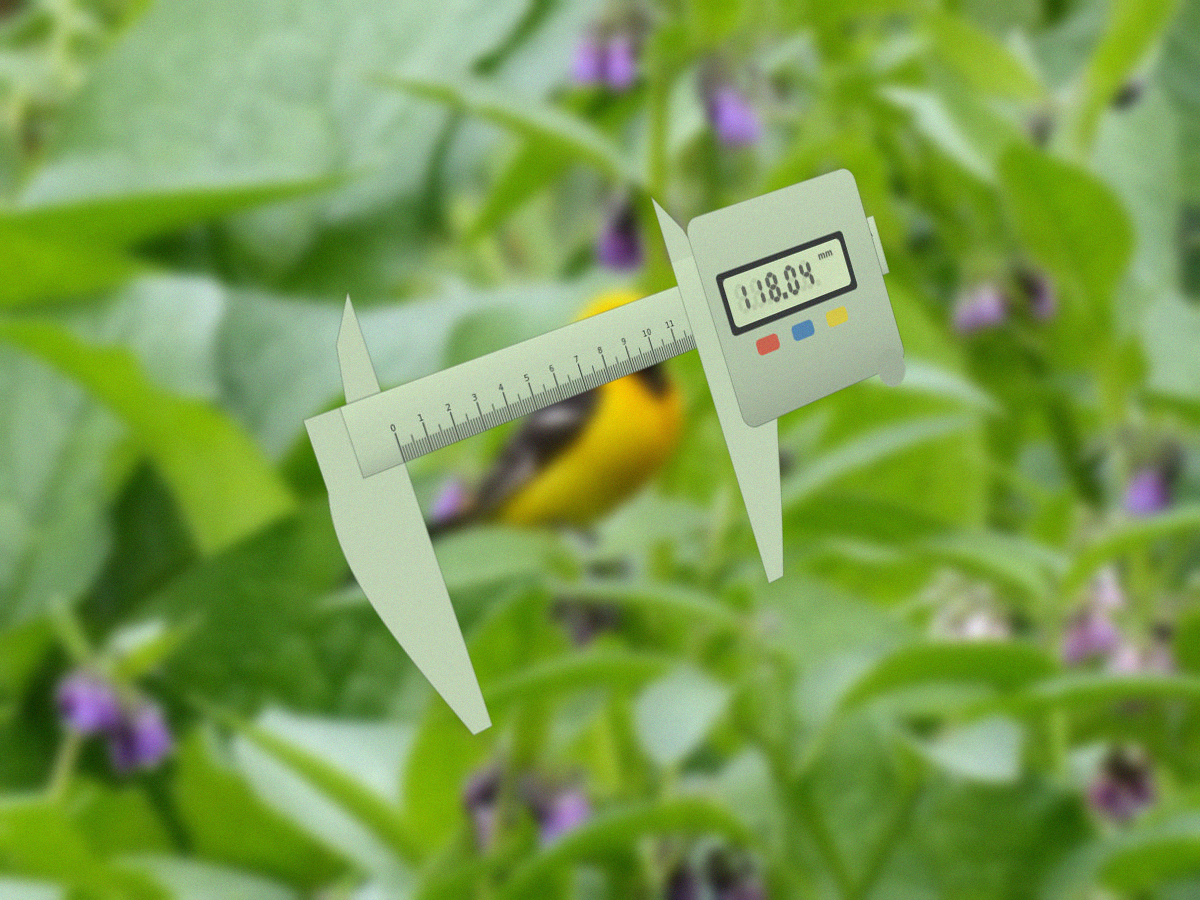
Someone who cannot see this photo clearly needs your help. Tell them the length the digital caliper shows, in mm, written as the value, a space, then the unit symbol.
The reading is 118.04 mm
